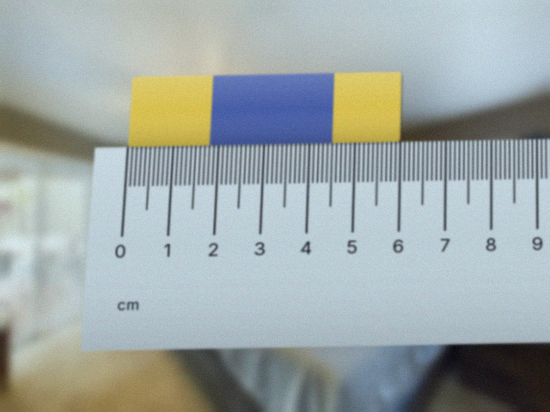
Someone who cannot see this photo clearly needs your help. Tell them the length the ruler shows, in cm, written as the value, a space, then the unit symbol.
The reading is 6 cm
